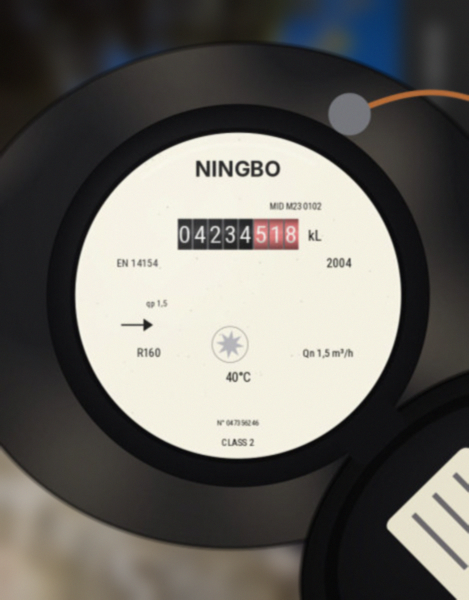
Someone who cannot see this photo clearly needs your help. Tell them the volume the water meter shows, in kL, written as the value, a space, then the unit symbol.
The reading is 4234.518 kL
